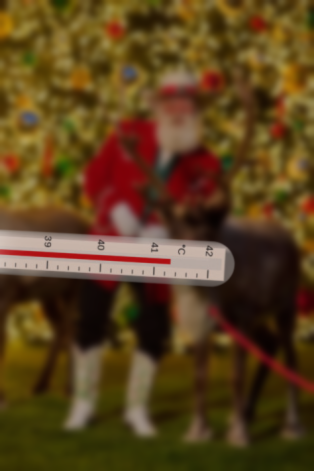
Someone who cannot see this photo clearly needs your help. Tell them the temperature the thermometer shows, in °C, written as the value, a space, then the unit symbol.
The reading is 41.3 °C
